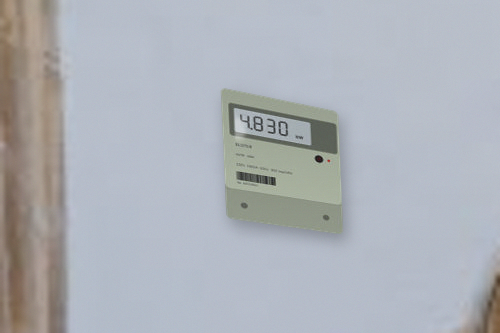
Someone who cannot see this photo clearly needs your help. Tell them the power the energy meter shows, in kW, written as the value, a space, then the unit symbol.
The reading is 4.830 kW
